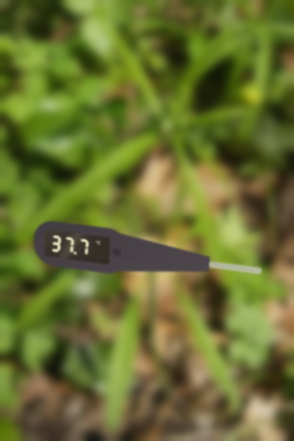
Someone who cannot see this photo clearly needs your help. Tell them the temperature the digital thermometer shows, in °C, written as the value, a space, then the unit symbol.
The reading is 37.7 °C
